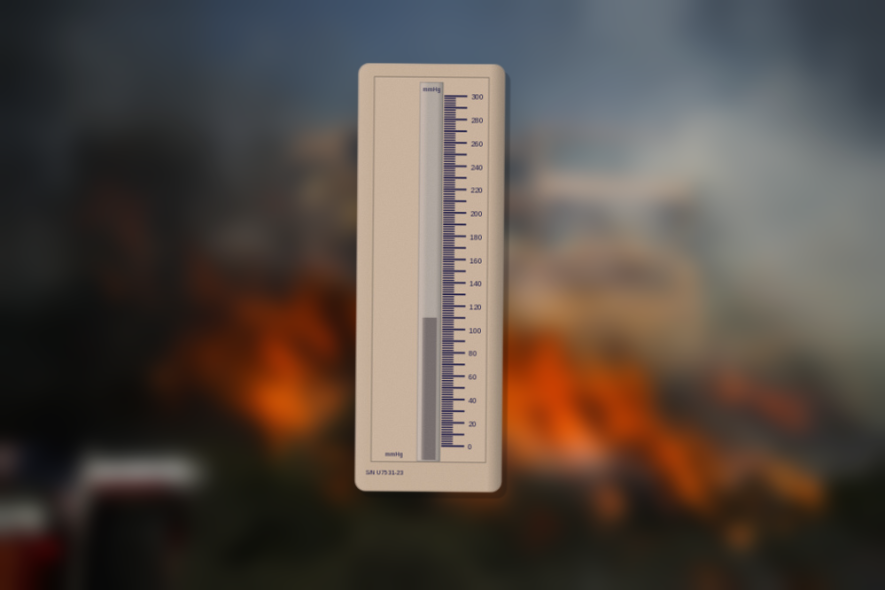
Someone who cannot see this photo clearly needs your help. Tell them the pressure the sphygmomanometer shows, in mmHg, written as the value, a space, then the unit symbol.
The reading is 110 mmHg
